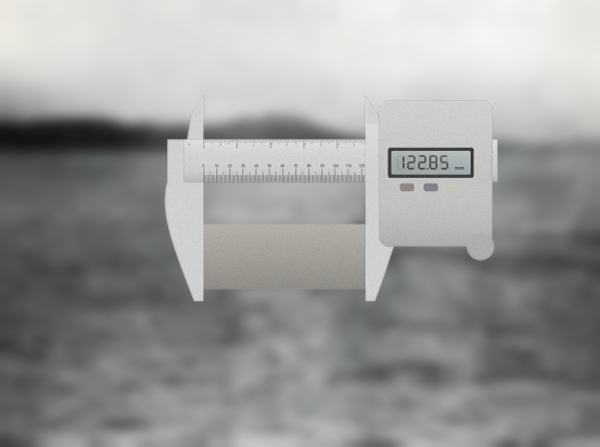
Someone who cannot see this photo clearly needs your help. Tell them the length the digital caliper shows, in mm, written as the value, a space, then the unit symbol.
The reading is 122.85 mm
